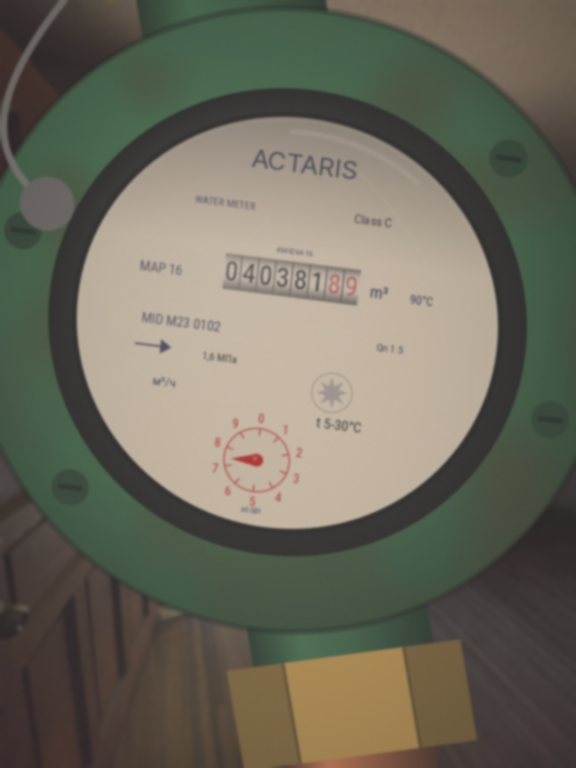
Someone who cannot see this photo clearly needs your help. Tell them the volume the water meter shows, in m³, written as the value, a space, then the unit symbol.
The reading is 40381.897 m³
